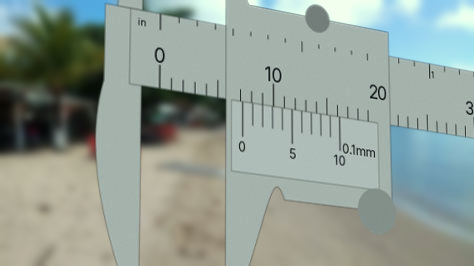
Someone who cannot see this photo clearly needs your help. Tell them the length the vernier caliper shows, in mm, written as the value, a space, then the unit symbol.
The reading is 7.2 mm
